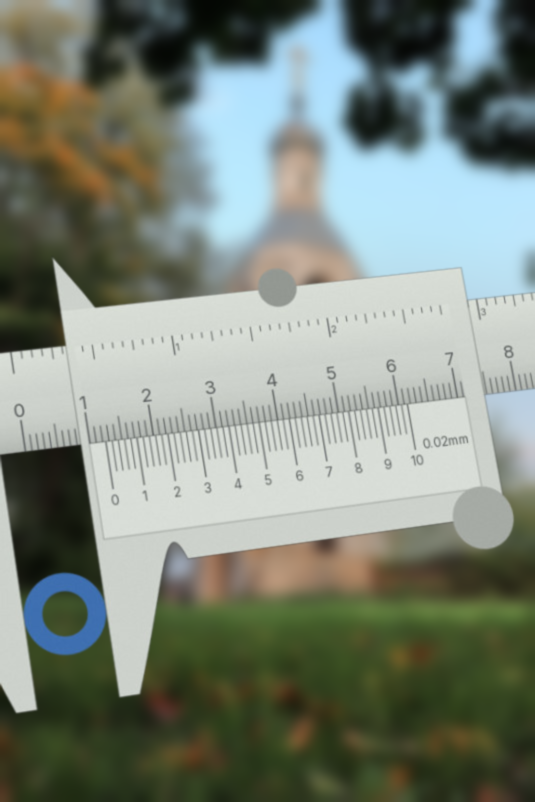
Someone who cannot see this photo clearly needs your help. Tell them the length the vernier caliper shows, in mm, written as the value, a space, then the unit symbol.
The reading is 12.5 mm
